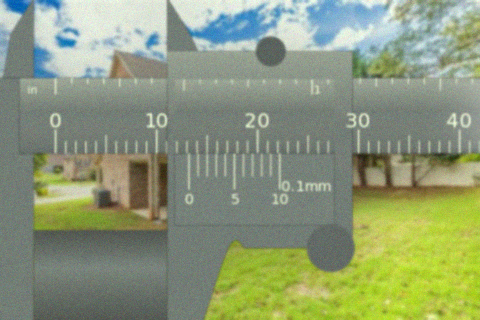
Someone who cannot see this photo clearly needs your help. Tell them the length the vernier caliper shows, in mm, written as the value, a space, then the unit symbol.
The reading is 13.2 mm
